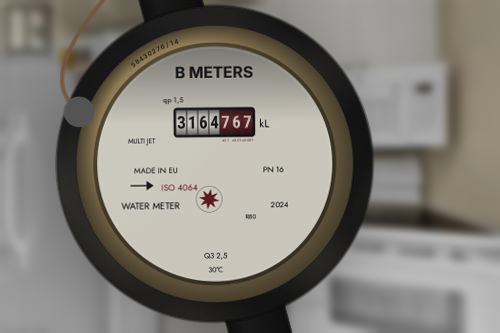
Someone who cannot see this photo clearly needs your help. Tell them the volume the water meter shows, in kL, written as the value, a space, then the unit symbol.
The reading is 3164.767 kL
